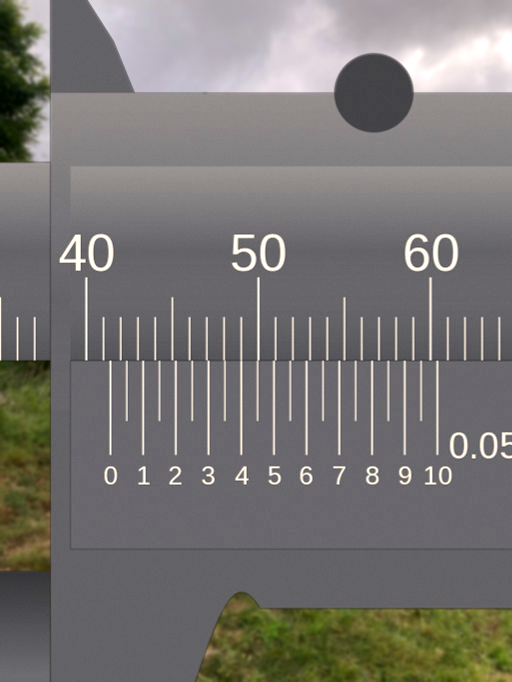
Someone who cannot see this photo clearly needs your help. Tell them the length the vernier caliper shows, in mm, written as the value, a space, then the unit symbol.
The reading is 41.4 mm
